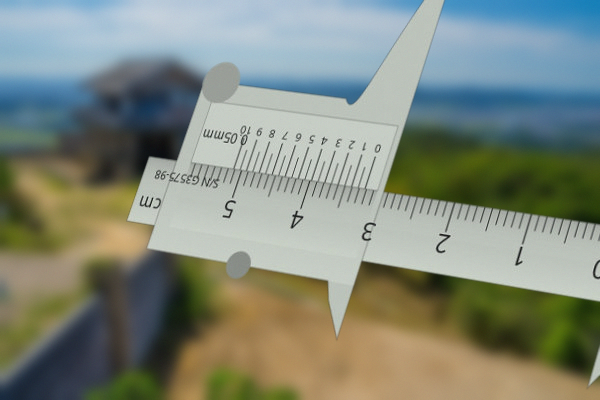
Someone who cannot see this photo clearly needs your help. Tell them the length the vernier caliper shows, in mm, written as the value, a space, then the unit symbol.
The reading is 32.2 mm
